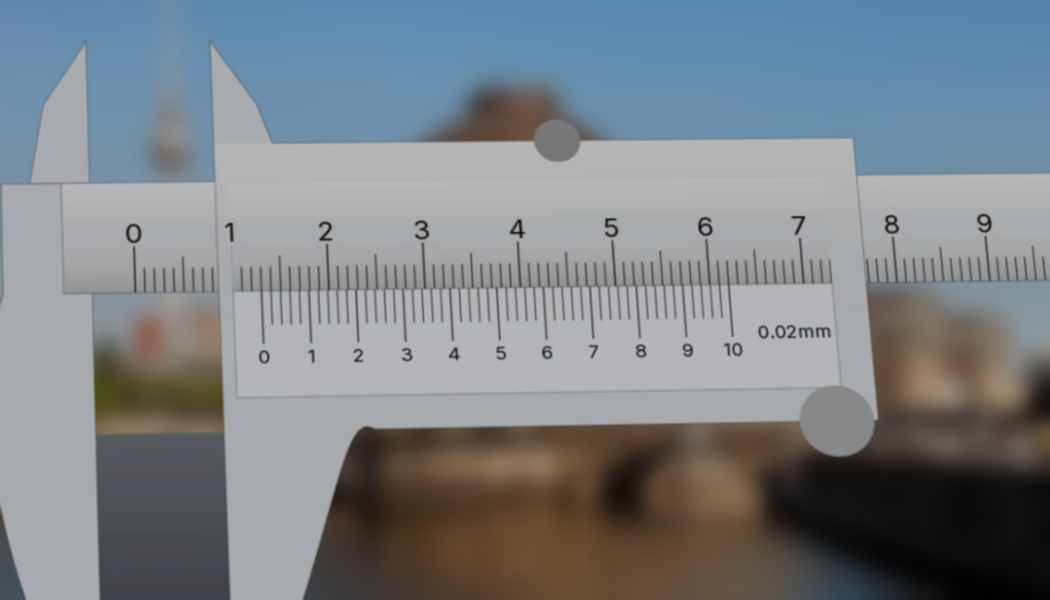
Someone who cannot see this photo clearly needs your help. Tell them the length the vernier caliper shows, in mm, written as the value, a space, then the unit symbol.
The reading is 13.0 mm
